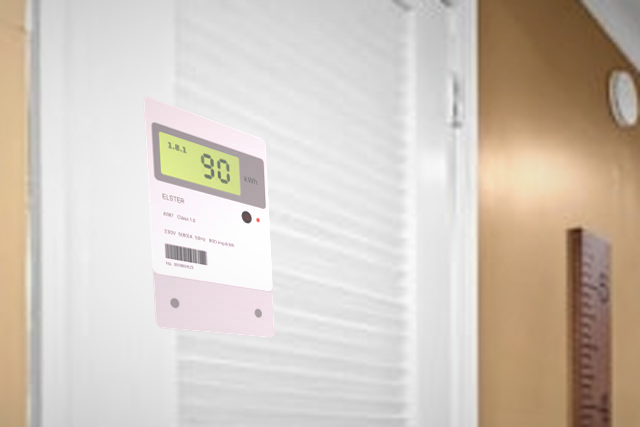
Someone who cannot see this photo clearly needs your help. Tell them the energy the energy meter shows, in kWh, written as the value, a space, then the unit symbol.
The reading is 90 kWh
